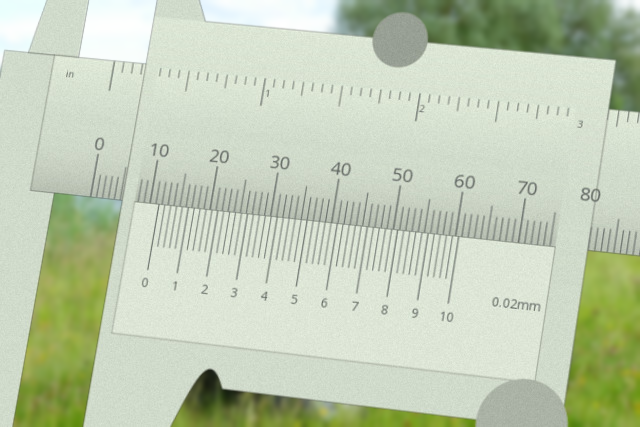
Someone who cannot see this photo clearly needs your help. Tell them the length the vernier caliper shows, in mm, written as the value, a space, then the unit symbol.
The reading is 11.5 mm
